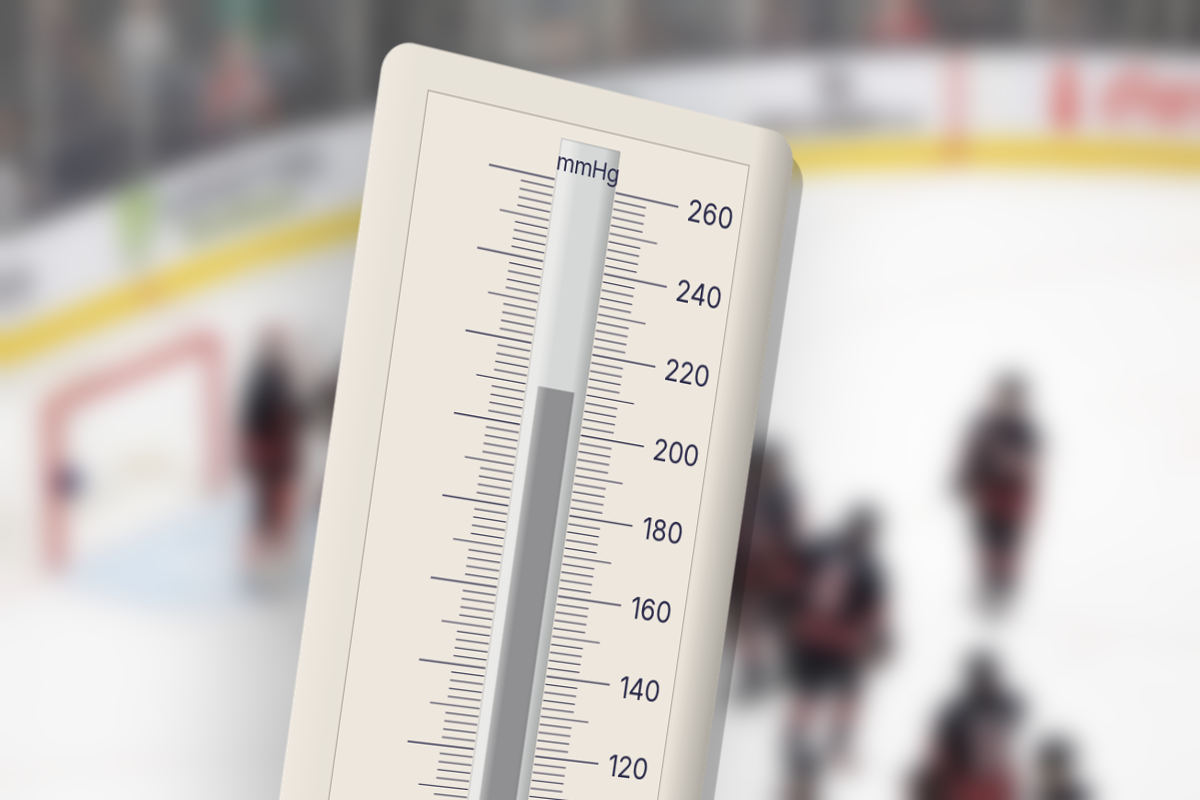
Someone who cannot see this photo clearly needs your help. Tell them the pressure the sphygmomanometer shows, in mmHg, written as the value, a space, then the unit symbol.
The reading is 210 mmHg
